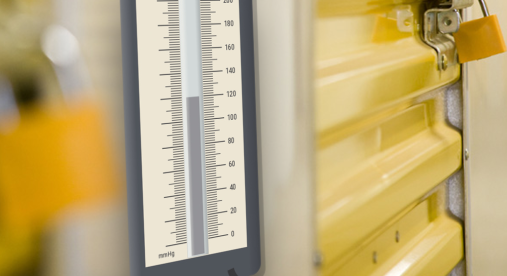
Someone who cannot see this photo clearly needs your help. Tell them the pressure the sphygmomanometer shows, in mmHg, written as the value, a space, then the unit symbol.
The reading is 120 mmHg
